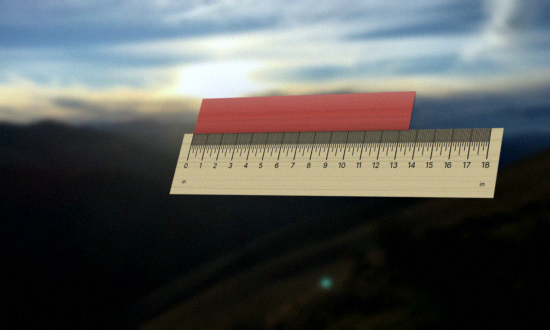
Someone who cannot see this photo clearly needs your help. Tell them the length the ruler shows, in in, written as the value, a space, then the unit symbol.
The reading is 13.5 in
